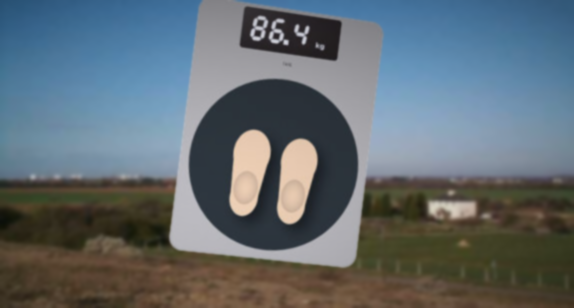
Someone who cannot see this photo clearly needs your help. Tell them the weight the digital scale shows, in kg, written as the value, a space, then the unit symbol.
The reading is 86.4 kg
